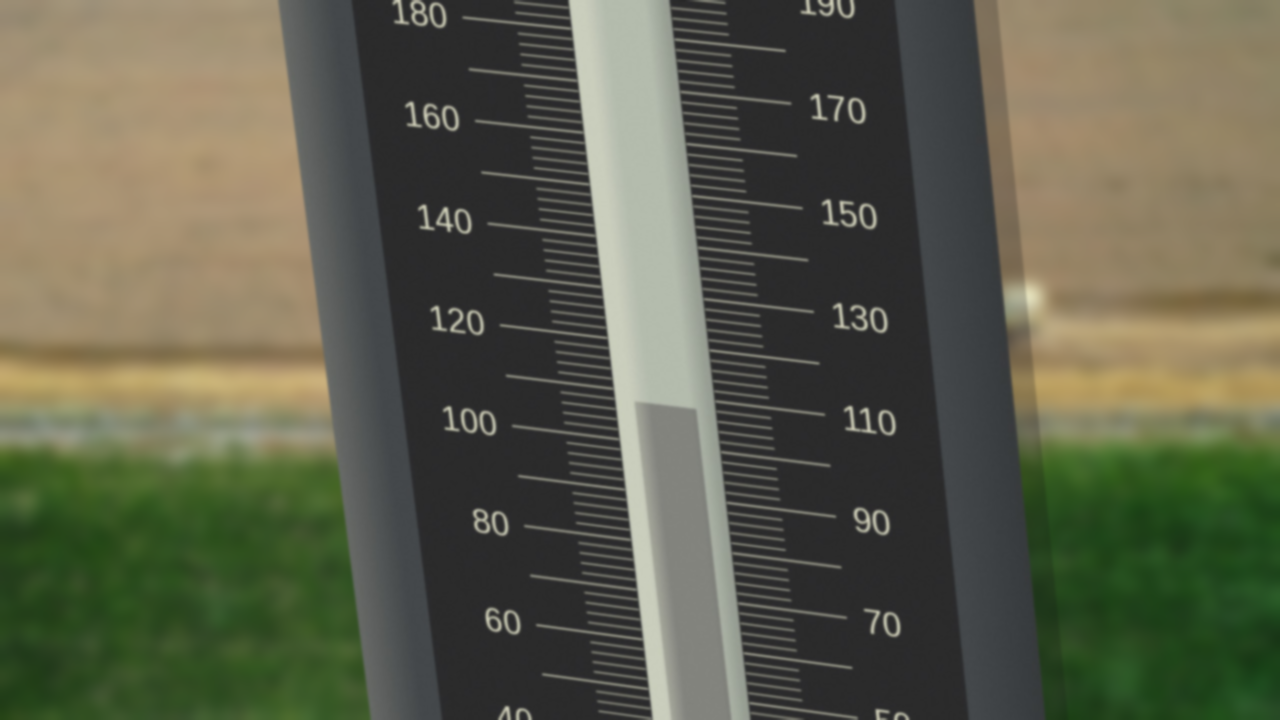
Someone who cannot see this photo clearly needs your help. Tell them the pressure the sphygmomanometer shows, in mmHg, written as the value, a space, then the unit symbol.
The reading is 108 mmHg
